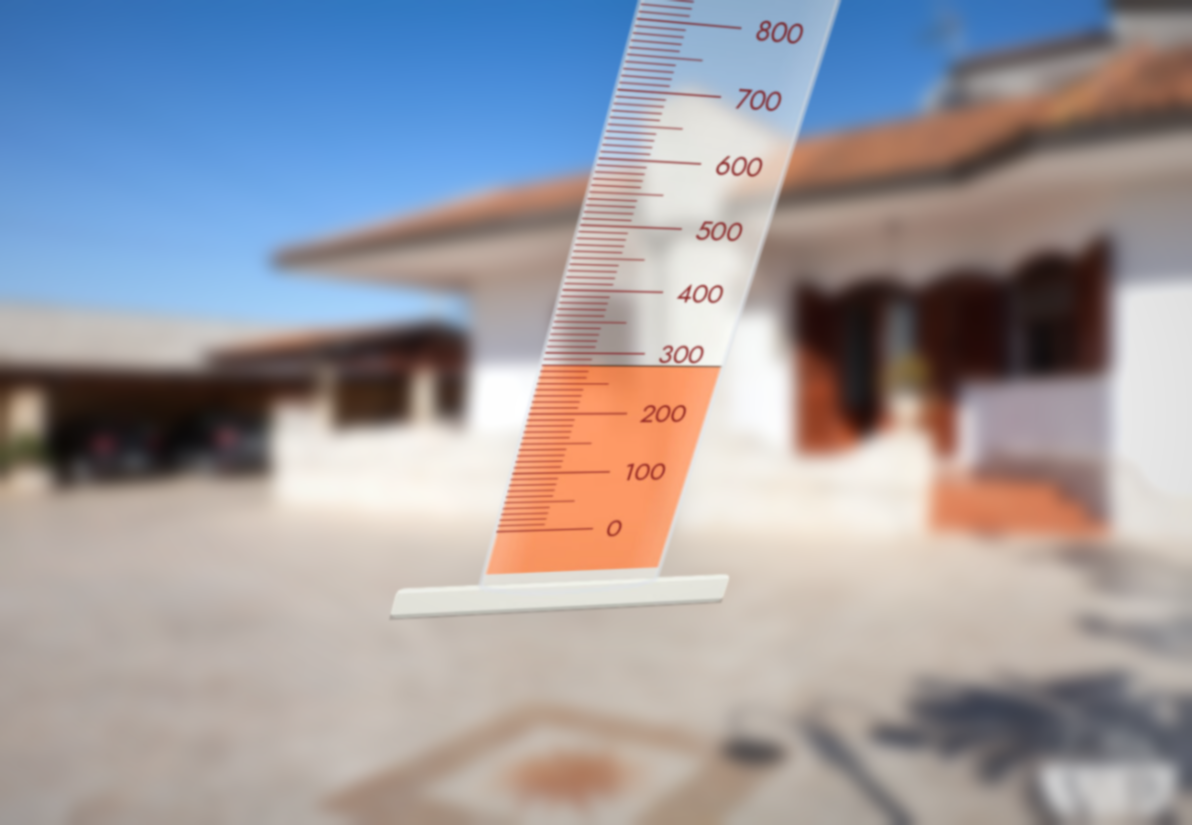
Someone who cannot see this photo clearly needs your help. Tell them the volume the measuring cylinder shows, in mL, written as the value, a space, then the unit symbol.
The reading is 280 mL
